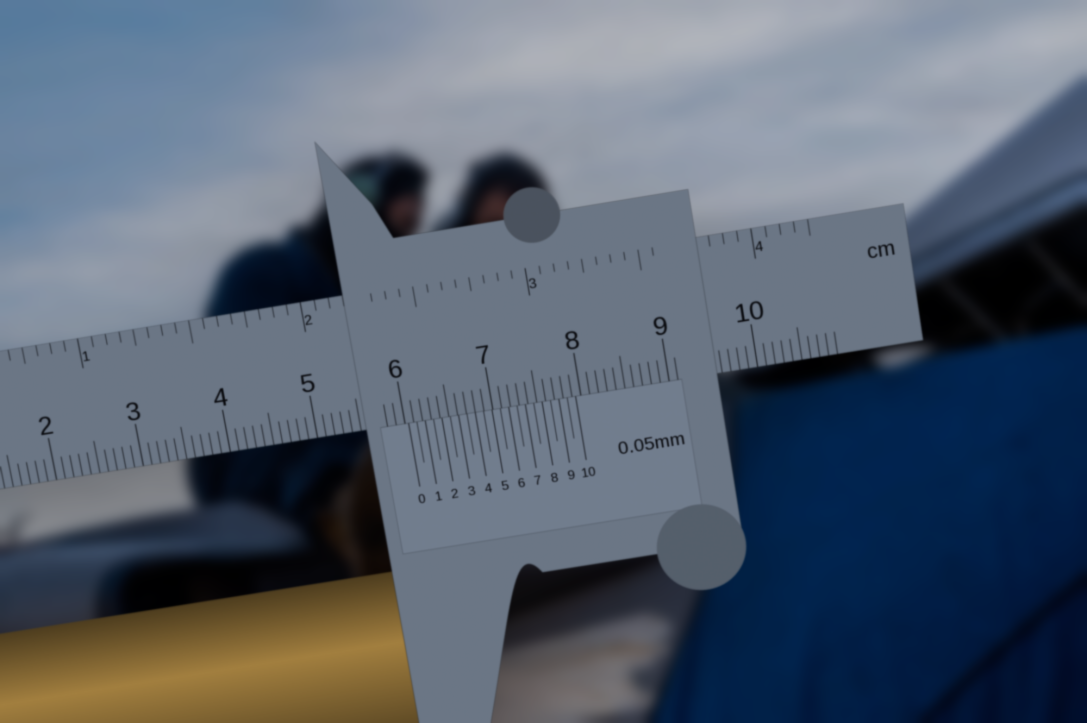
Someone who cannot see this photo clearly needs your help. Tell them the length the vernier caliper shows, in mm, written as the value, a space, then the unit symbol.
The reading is 60.4 mm
